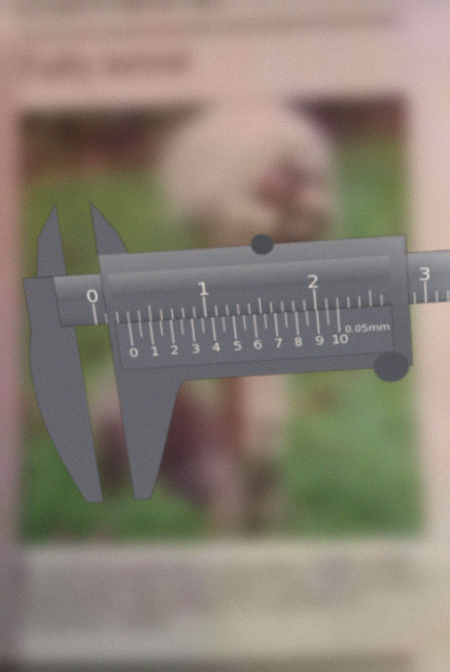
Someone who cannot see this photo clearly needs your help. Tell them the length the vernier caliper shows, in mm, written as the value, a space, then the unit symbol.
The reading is 3.0 mm
